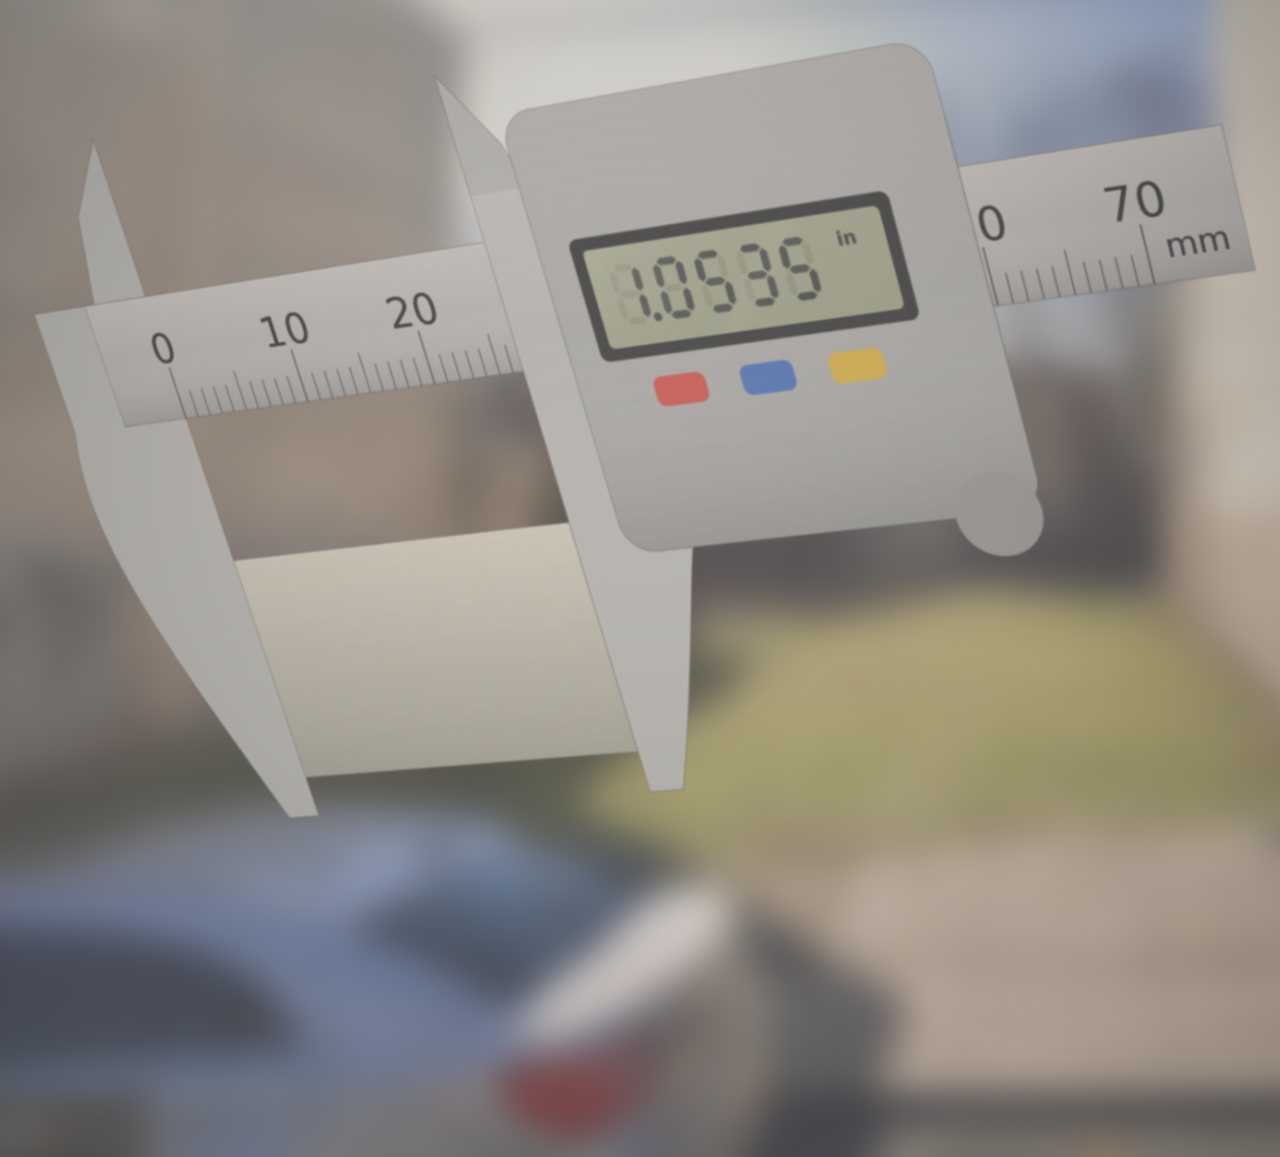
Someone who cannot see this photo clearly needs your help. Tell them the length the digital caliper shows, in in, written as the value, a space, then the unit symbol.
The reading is 1.0535 in
